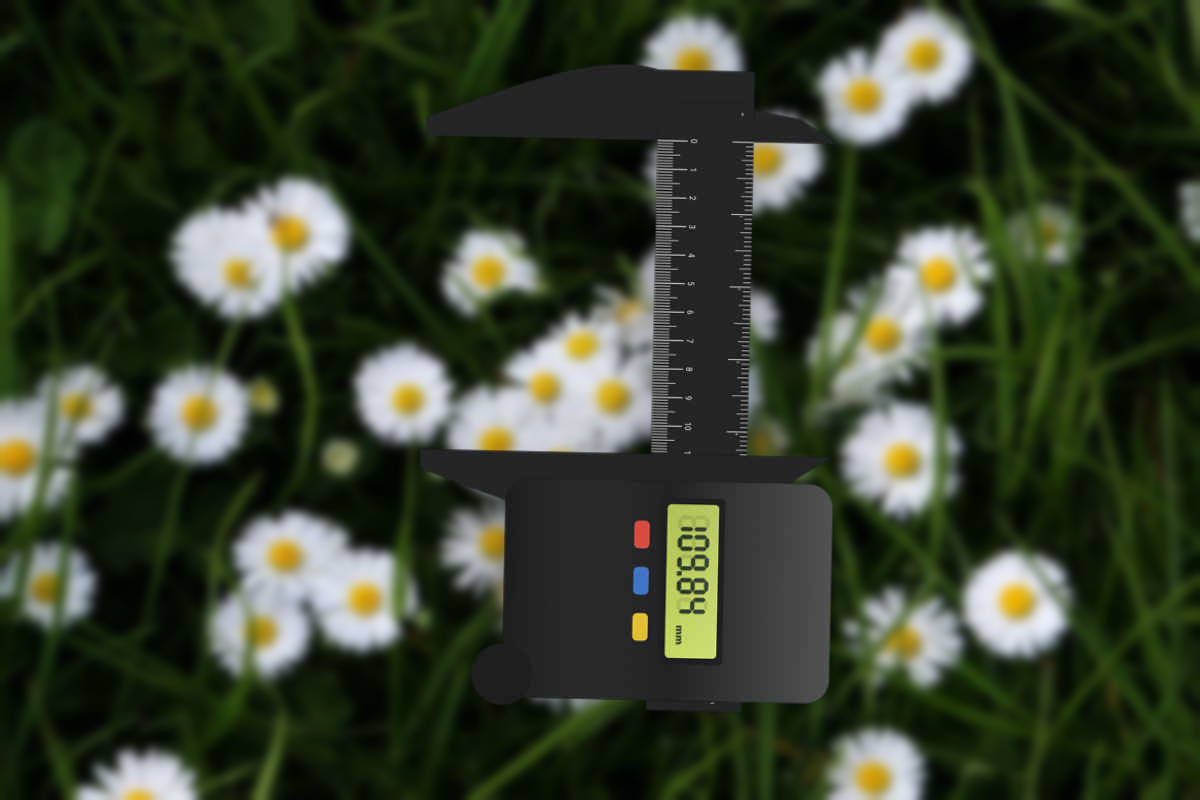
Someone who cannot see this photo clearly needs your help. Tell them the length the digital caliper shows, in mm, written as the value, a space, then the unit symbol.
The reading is 109.84 mm
